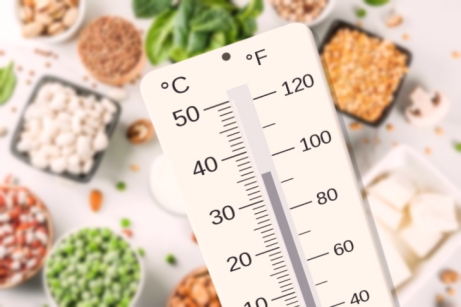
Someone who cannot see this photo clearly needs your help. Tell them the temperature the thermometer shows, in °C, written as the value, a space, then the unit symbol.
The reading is 35 °C
